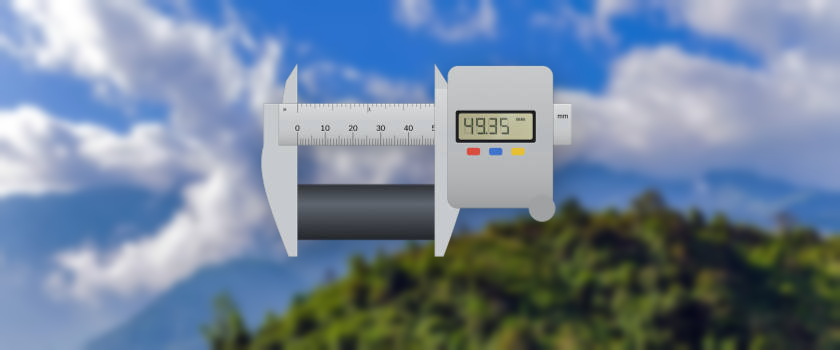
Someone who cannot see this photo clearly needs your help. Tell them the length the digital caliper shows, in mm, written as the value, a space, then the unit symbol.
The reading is 49.35 mm
